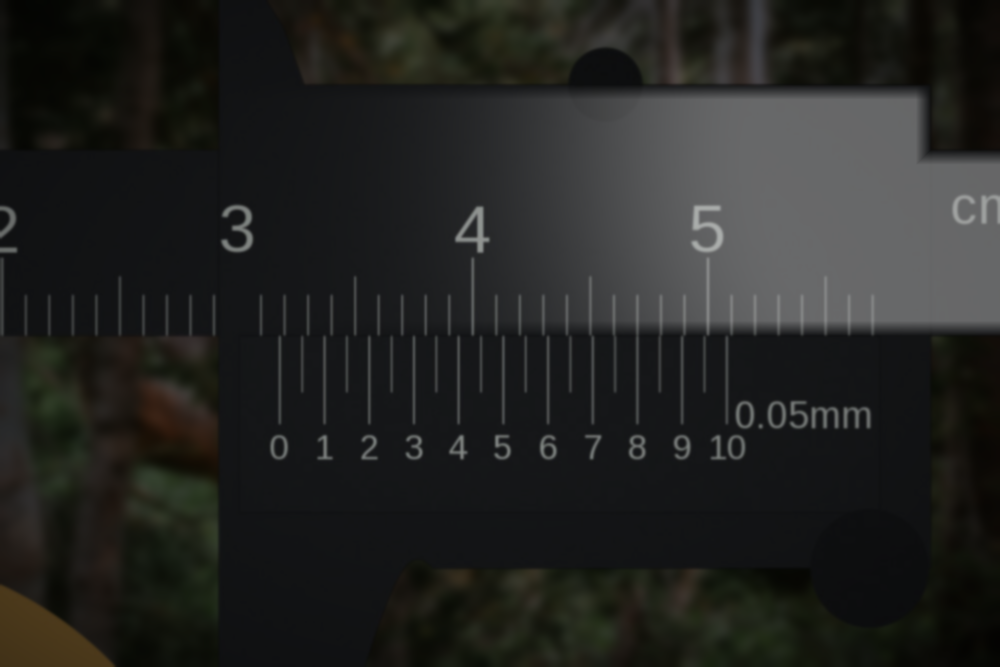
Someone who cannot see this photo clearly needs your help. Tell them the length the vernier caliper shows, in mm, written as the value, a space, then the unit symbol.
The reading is 31.8 mm
